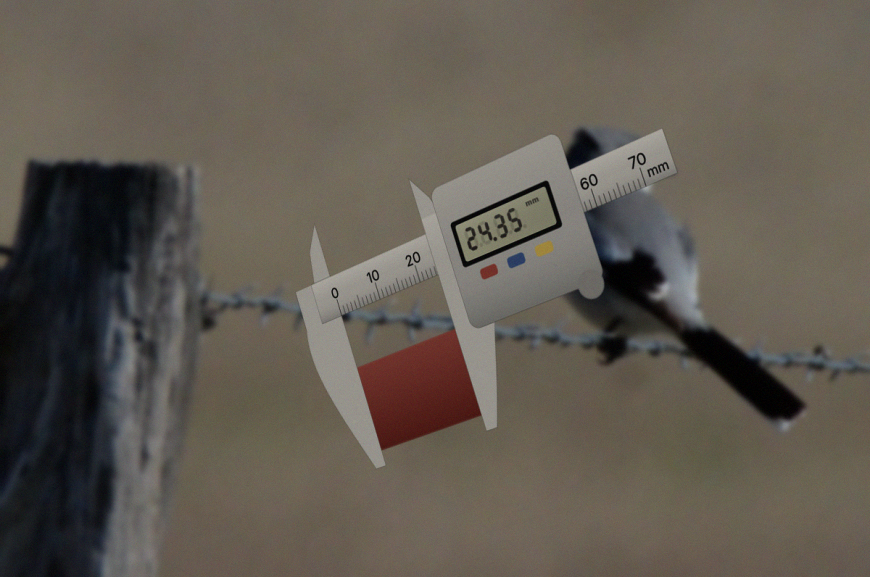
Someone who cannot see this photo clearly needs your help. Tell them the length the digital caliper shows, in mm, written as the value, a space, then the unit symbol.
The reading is 24.35 mm
